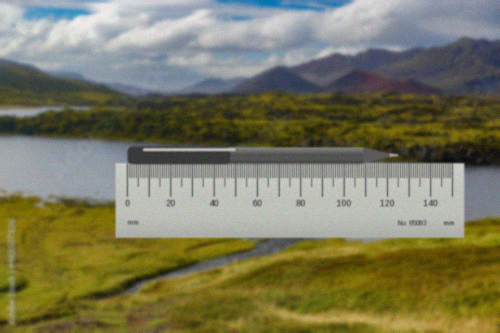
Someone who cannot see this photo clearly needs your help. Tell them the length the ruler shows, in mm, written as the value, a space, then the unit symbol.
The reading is 125 mm
